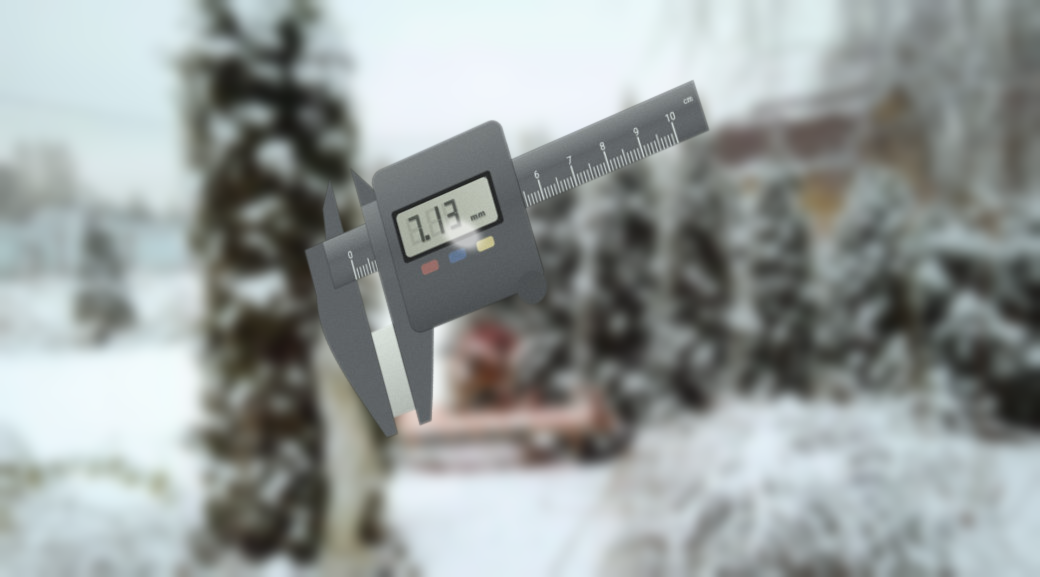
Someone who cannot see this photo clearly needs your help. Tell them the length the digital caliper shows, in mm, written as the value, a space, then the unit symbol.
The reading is 7.13 mm
